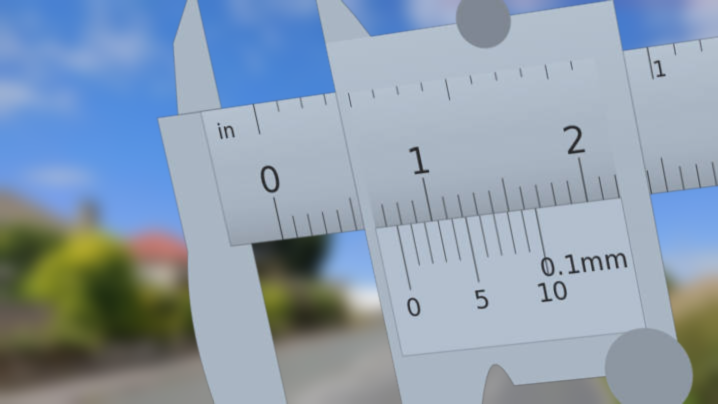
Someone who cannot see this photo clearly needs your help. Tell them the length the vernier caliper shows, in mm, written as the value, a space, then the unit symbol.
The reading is 7.7 mm
